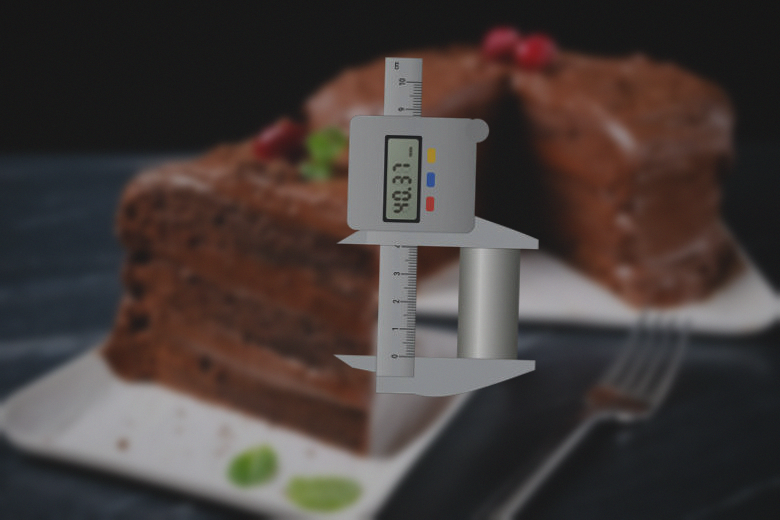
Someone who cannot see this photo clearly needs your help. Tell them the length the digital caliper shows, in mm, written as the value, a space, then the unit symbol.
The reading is 40.37 mm
